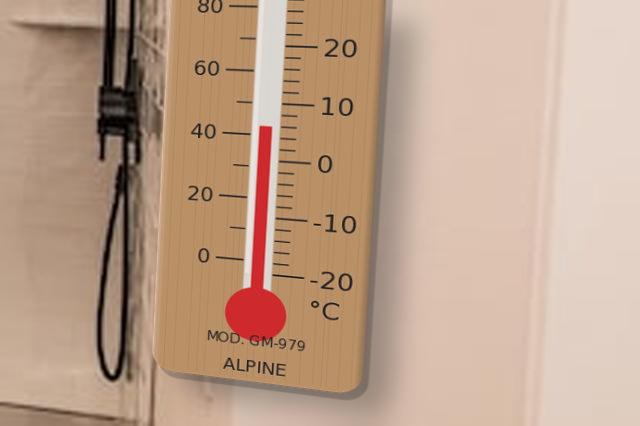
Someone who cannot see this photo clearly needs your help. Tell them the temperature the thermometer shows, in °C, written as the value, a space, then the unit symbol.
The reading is 6 °C
